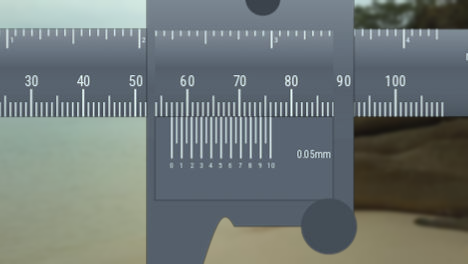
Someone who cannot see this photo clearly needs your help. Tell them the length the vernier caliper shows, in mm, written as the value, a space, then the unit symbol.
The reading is 57.0 mm
